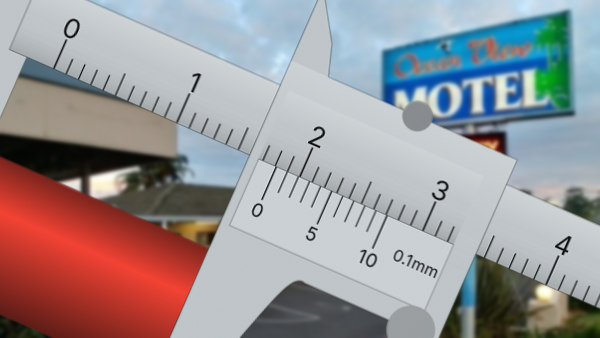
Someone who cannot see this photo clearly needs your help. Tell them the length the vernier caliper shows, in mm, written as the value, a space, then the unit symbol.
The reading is 18.1 mm
